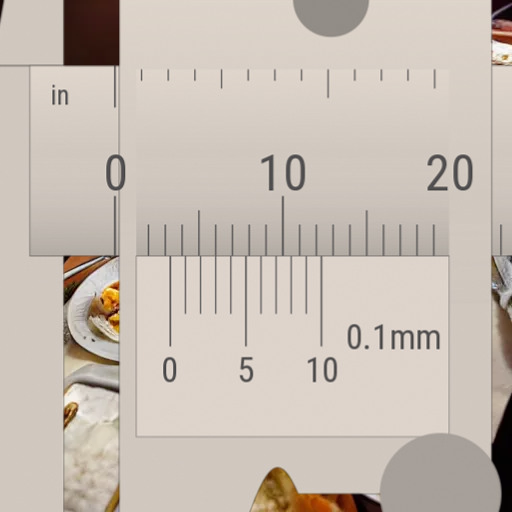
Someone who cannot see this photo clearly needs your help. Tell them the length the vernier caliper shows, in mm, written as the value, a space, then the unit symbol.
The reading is 3.3 mm
